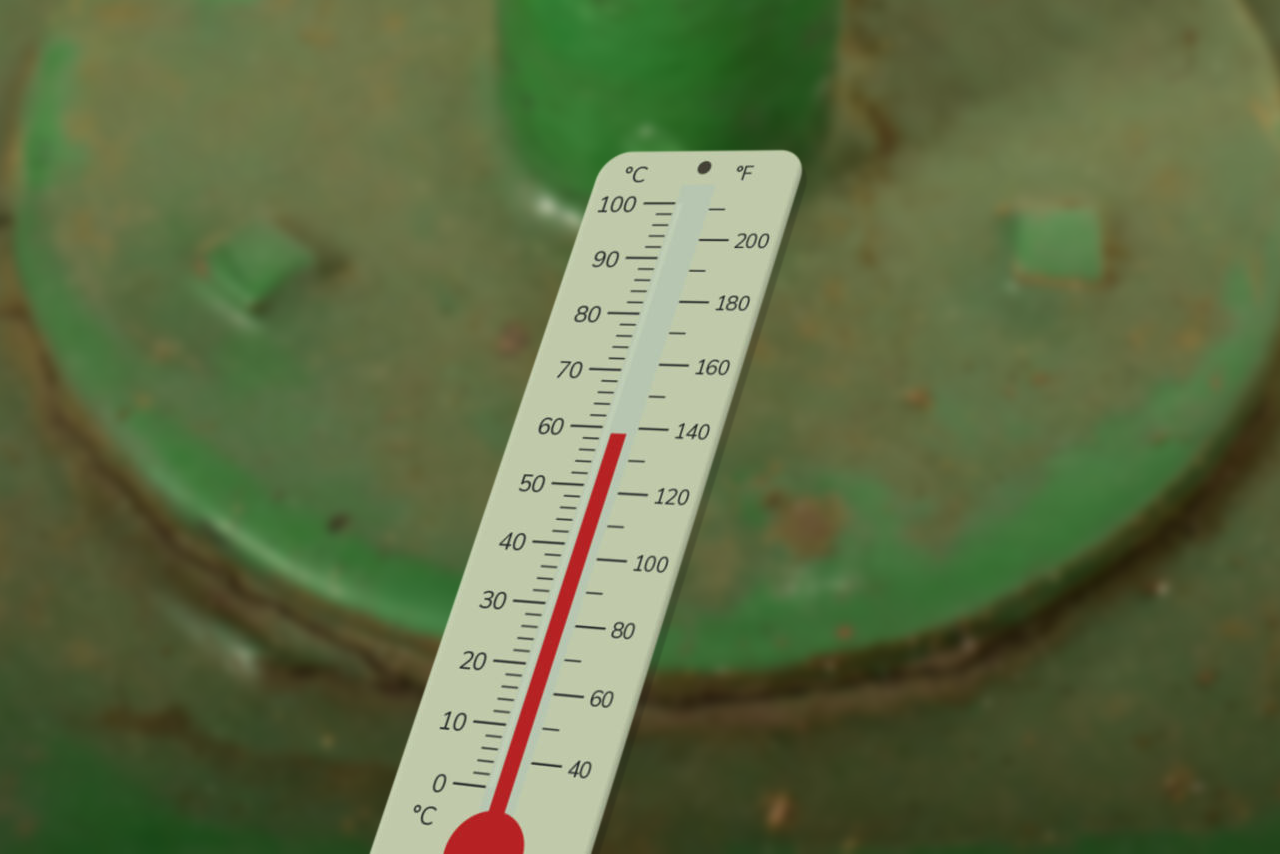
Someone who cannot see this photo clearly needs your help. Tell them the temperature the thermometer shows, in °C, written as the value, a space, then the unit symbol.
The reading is 59 °C
